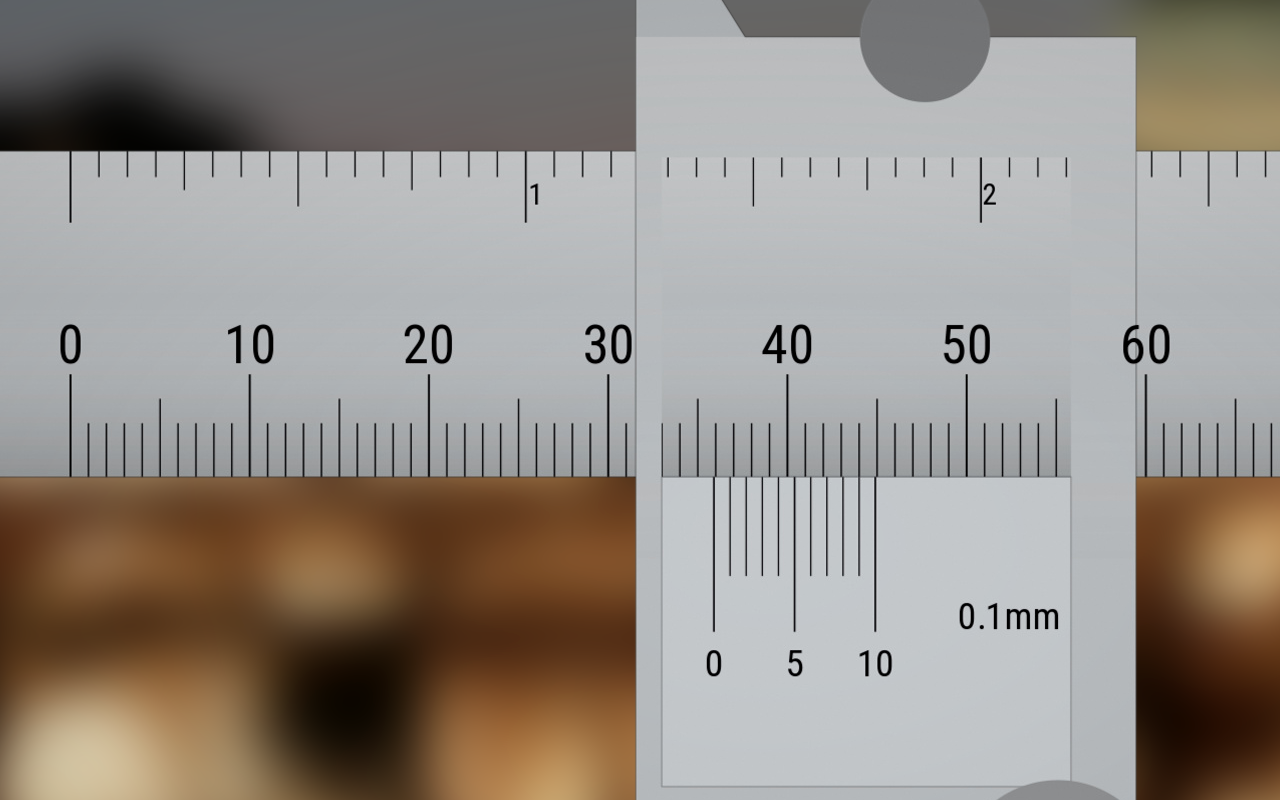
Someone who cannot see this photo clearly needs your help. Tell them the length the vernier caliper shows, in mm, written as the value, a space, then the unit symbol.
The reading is 35.9 mm
